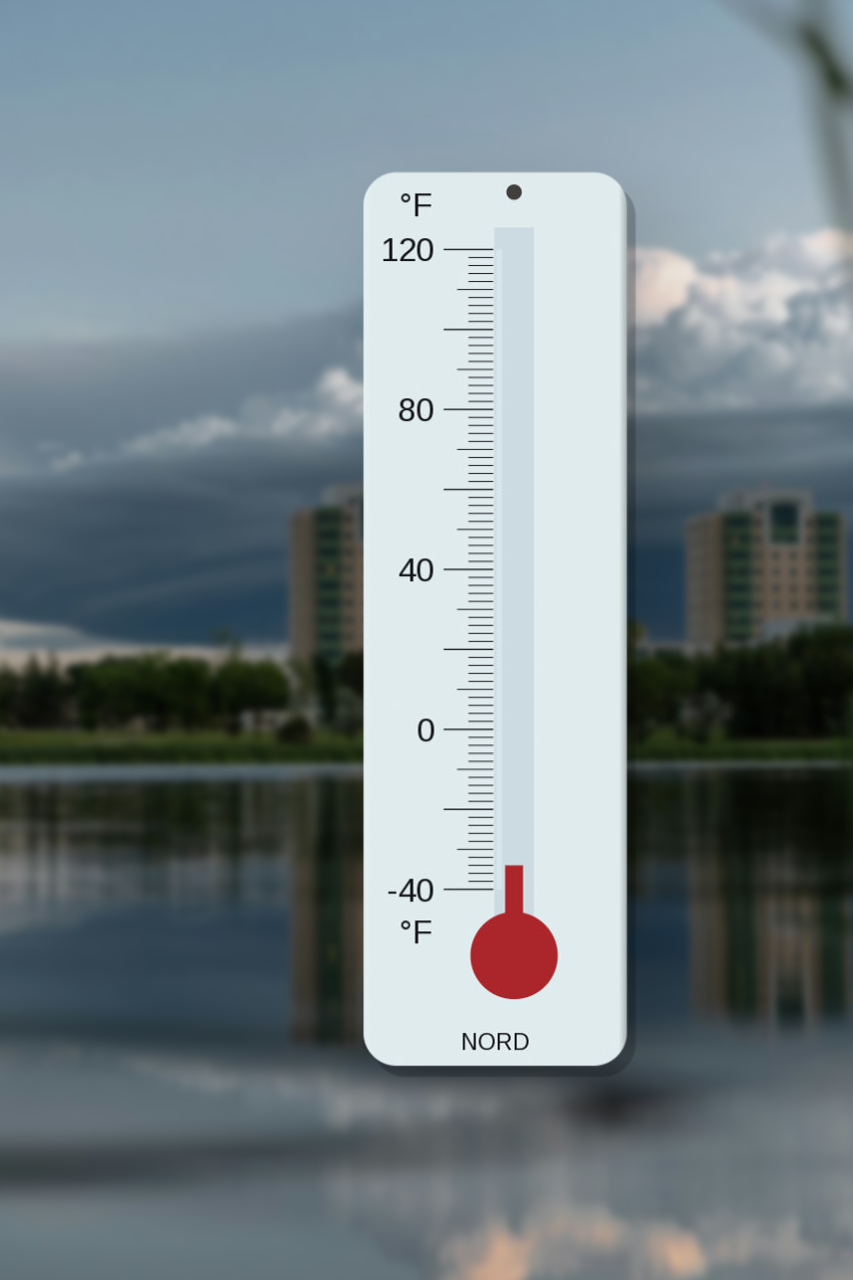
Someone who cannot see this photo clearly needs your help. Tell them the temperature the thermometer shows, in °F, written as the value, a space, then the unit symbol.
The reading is -34 °F
